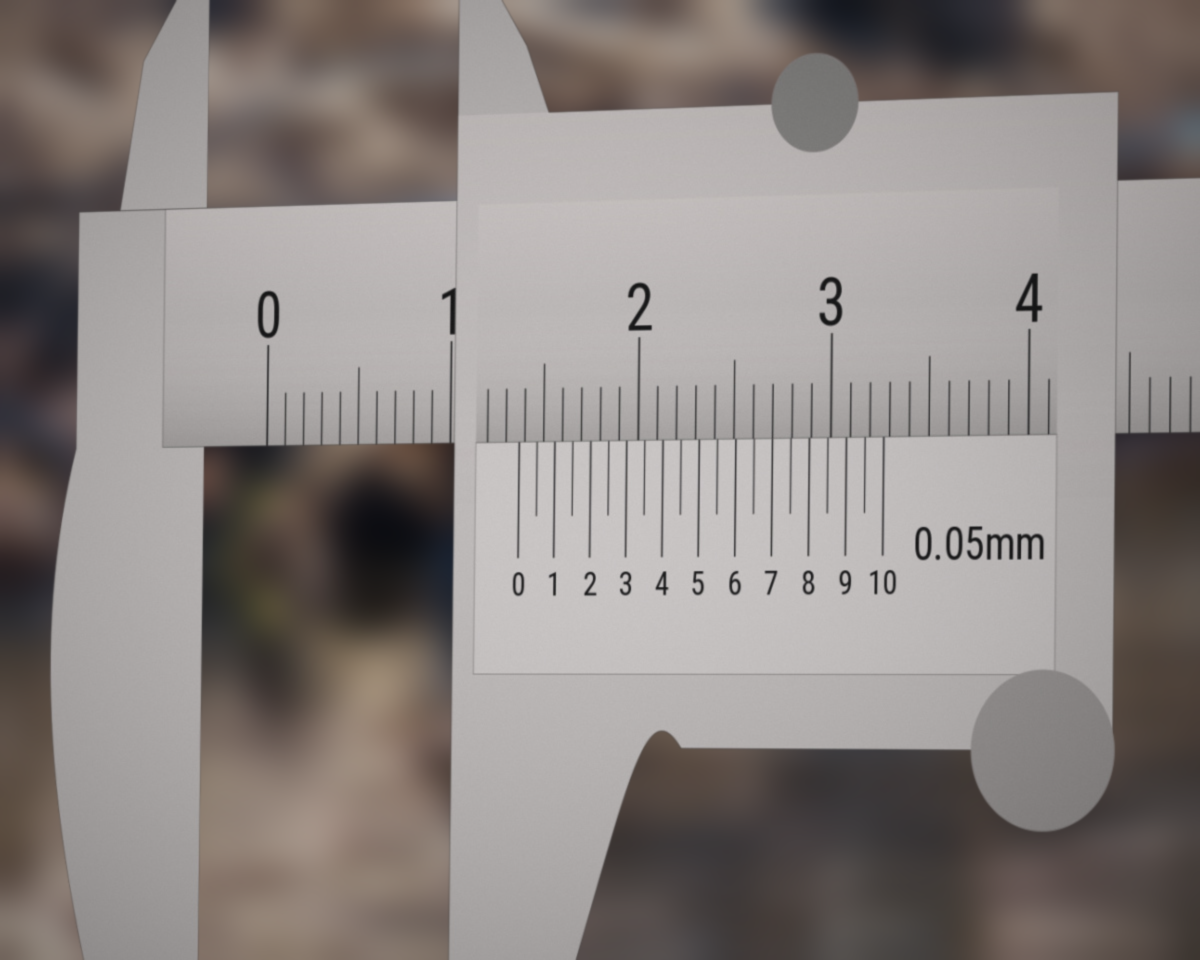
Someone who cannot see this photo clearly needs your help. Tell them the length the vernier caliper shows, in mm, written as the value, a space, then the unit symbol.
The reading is 13.7 mm
